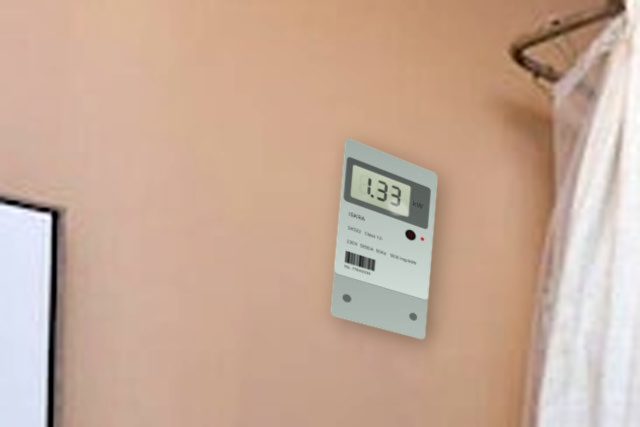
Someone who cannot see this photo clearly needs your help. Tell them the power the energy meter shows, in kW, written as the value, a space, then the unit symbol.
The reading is 1.33 kW
